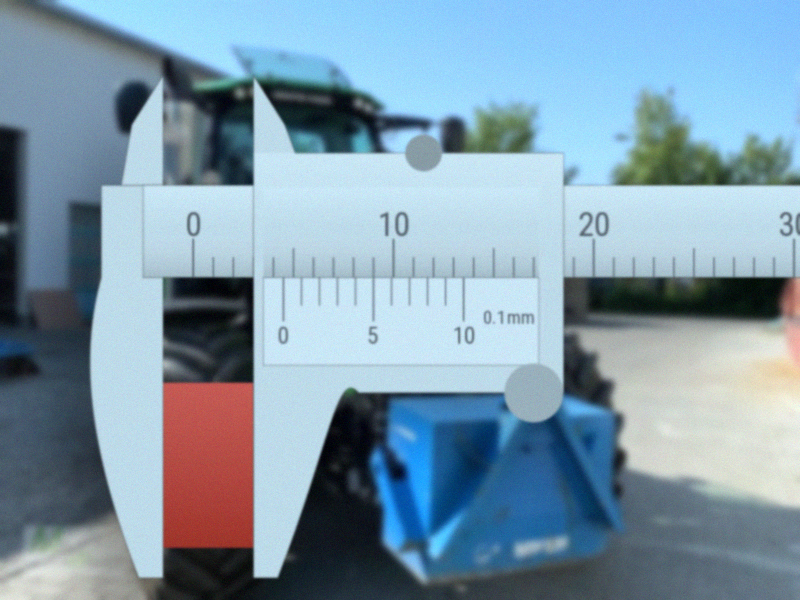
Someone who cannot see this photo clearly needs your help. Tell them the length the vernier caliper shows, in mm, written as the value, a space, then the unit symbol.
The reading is 4.5 mm
